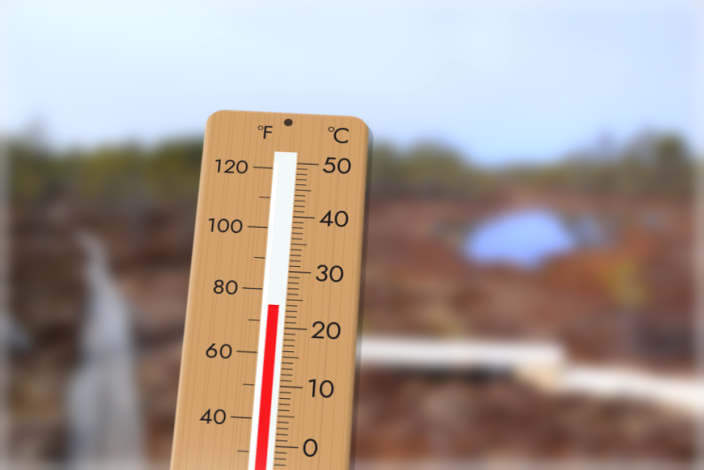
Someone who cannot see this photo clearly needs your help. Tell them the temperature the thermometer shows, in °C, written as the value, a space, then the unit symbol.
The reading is 24 °C
